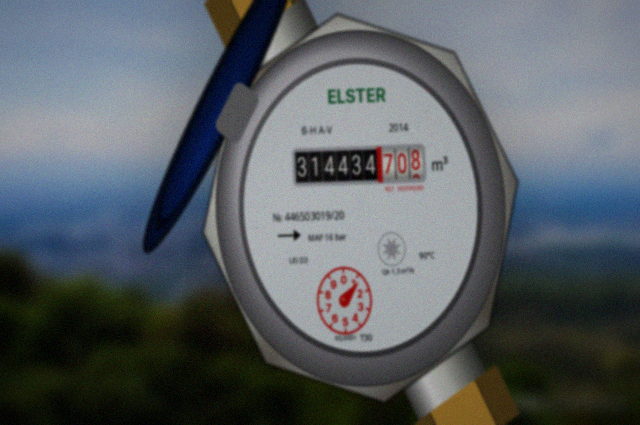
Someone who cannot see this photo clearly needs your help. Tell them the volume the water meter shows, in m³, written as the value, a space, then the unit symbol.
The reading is 314434.7081 m³
